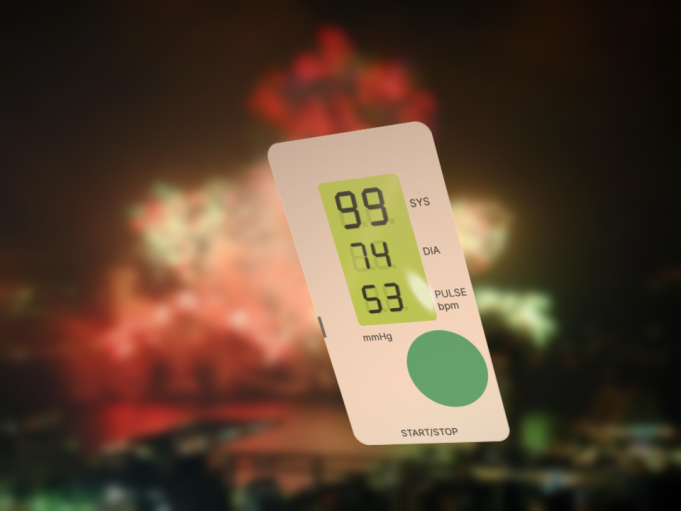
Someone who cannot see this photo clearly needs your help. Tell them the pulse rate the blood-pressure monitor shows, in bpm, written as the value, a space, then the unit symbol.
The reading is 53 bpm
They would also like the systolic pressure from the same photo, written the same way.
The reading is 99 mmHg
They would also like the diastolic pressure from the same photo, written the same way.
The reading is 74 mmHg
